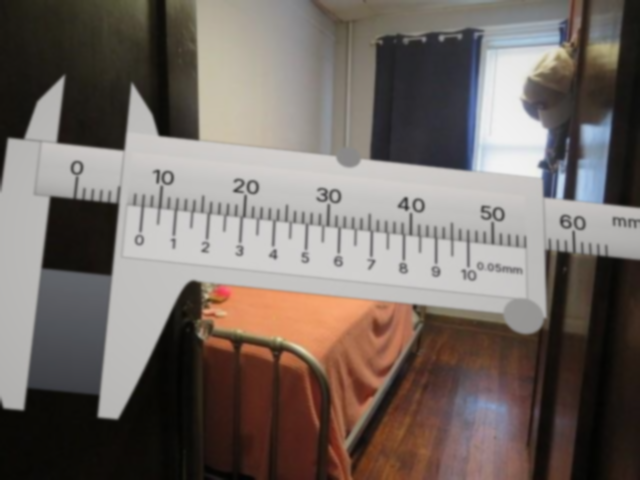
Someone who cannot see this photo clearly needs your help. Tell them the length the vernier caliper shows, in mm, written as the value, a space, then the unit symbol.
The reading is 8.0 mm
